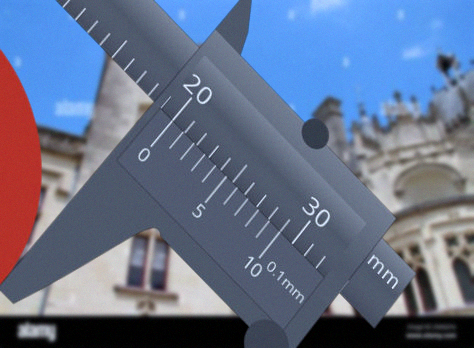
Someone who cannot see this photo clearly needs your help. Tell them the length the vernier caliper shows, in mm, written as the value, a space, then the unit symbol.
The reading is 20.0 mm
